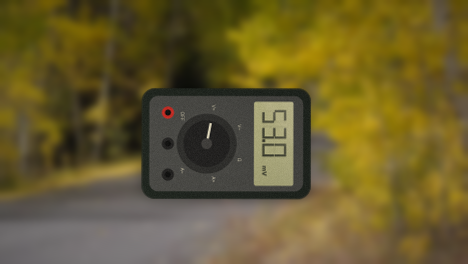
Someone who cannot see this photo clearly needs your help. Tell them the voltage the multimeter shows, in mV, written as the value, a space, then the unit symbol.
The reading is 53.0 mV
